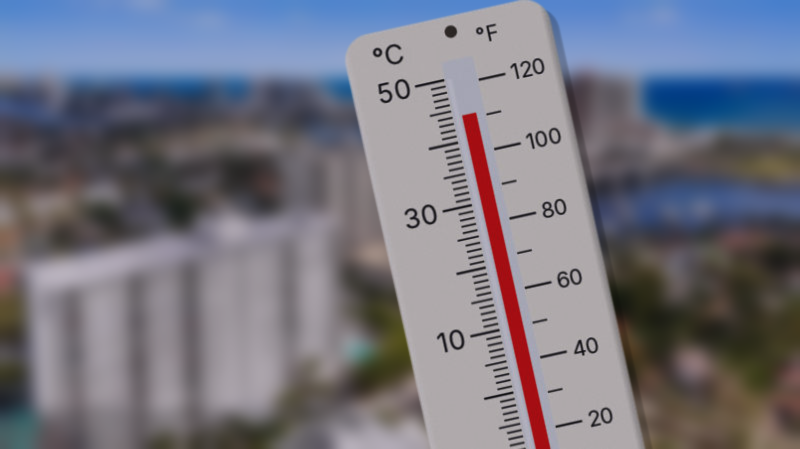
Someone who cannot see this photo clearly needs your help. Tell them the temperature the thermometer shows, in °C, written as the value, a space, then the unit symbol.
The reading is 44 °C
